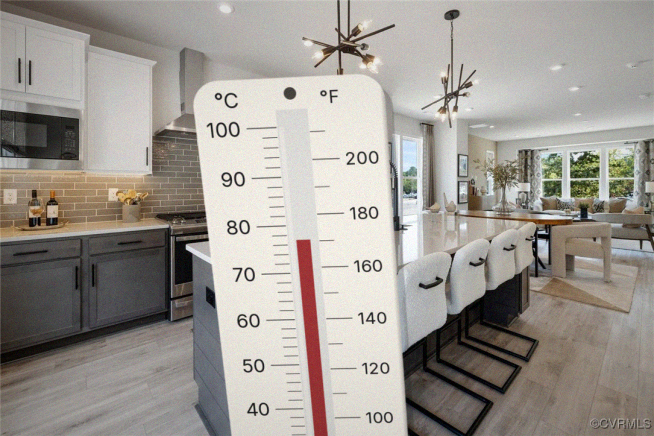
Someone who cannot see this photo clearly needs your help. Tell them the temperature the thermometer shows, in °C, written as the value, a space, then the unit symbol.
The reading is 77 °C
